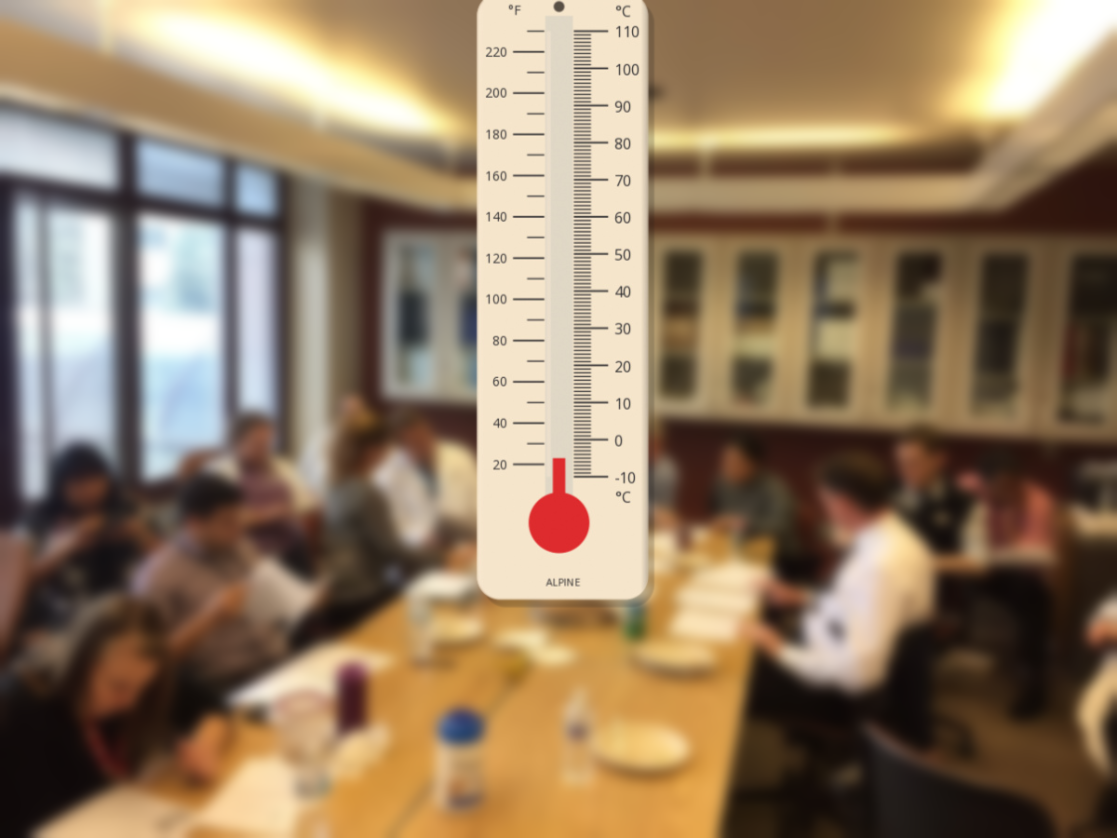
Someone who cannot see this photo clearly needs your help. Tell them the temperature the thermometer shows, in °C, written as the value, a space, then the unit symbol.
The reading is -5 °C
